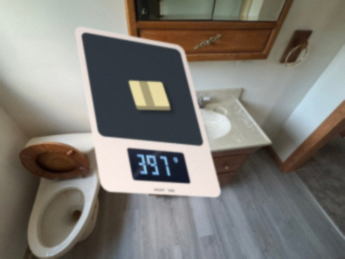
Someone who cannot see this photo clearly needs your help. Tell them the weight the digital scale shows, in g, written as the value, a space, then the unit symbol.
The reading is 397 g
